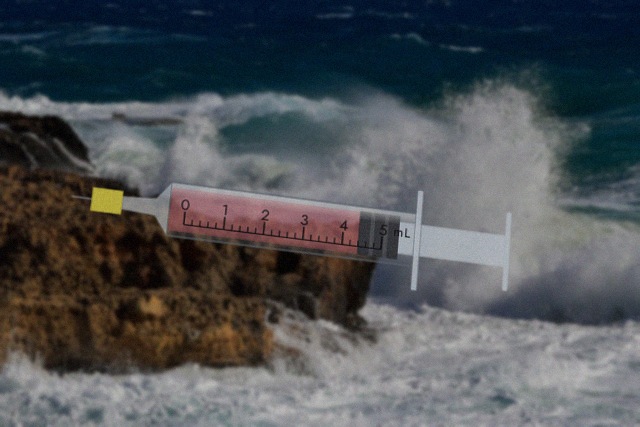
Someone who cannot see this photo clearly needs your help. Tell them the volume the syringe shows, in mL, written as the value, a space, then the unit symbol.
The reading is 4.4 mL
